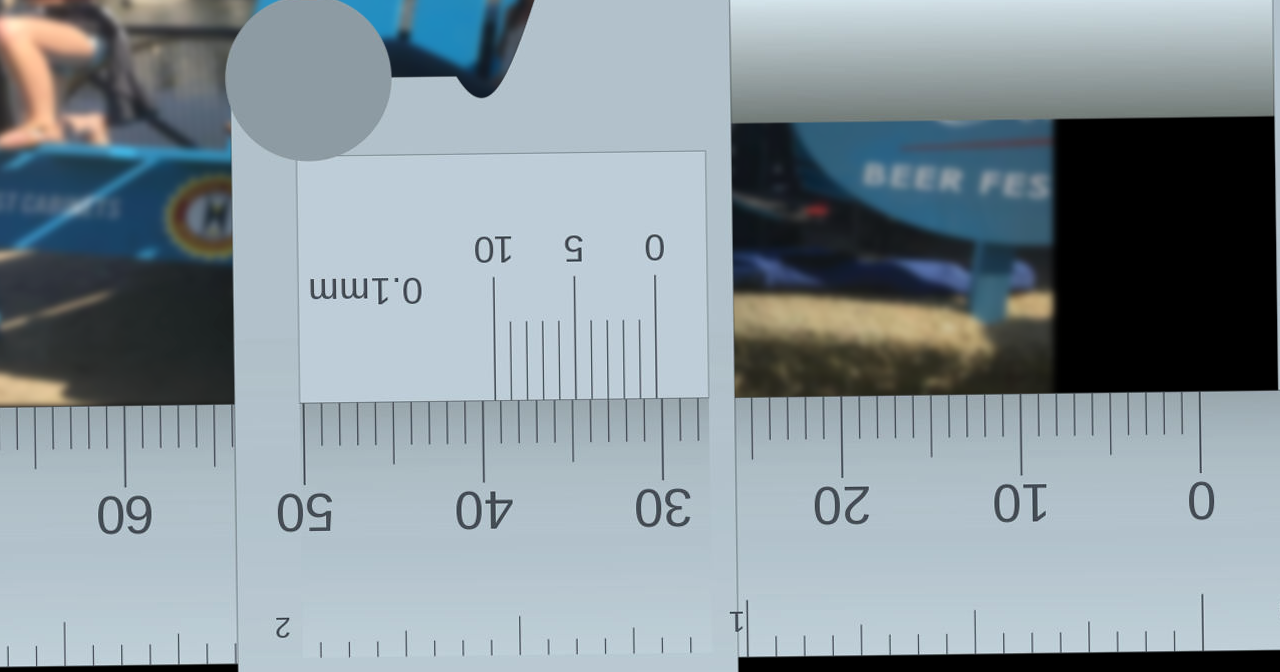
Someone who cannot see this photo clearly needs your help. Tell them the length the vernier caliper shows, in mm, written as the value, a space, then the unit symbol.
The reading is 30.3 mm
